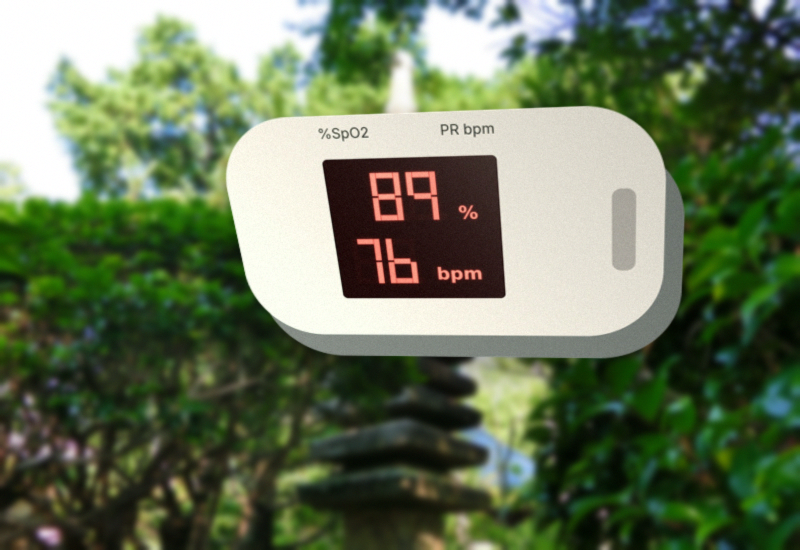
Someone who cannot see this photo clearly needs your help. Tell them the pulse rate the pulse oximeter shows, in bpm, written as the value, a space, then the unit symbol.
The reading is 76 bpm
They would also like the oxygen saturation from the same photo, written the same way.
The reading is 89 %
